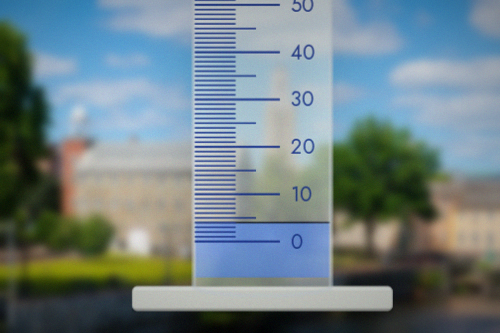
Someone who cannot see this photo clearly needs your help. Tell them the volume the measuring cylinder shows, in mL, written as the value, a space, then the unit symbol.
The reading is 4 mL
